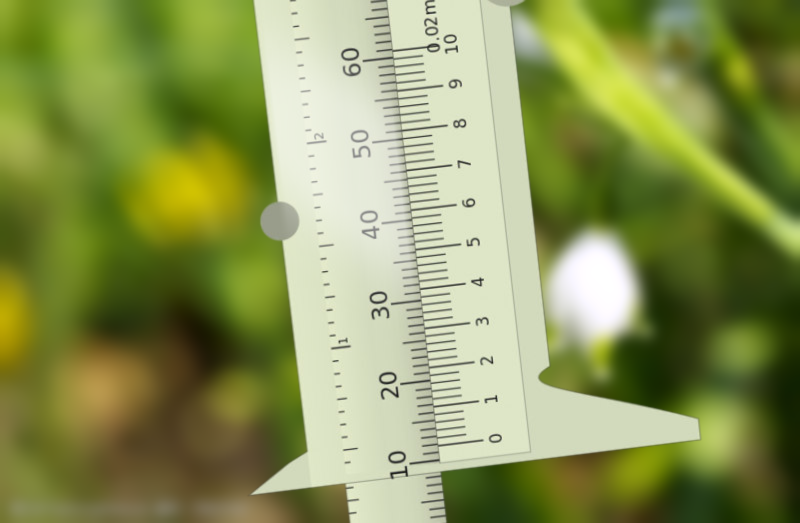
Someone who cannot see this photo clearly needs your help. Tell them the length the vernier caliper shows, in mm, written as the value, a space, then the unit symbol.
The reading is 11.8 mm
